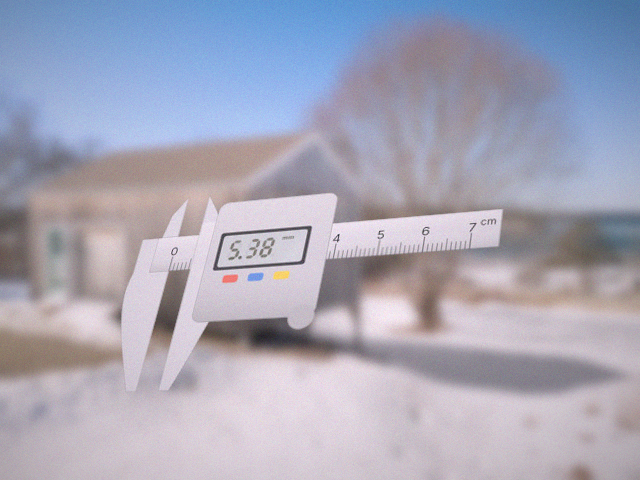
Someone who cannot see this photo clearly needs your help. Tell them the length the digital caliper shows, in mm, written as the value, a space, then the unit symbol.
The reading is 5.38 mm
